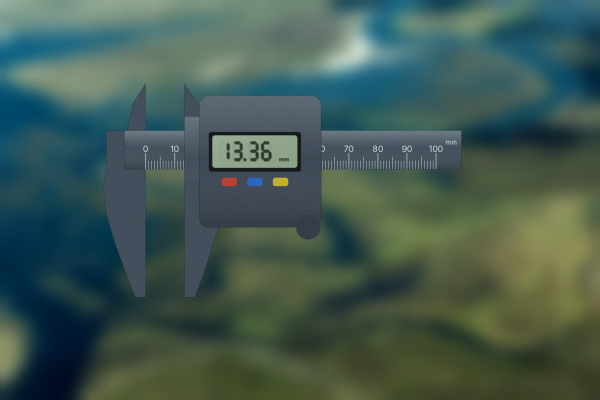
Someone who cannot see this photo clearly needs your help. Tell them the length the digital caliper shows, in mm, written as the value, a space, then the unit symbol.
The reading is 13.36 mm
